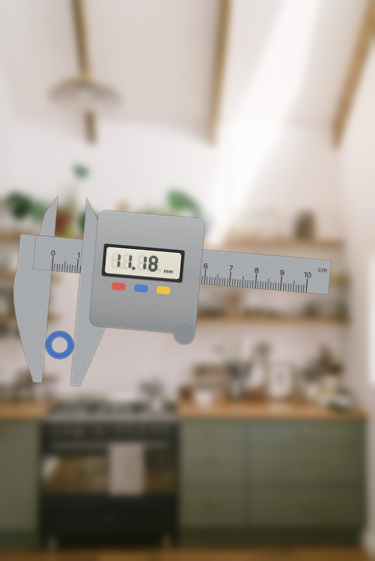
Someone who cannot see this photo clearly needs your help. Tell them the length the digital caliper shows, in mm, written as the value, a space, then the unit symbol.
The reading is 11.18 mm
